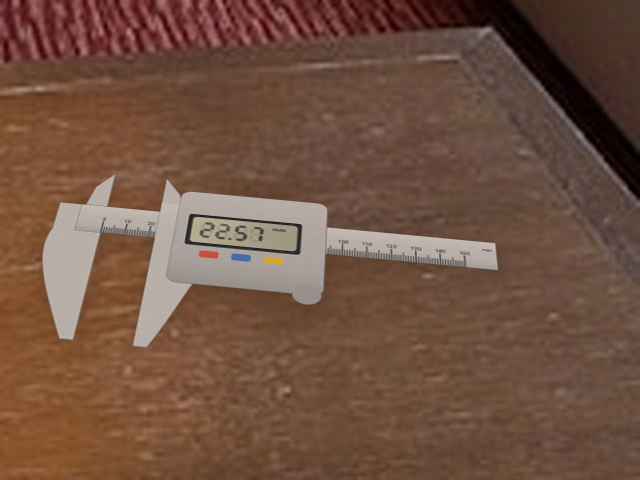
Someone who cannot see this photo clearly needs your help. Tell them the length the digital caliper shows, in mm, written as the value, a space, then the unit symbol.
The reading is 22.57 mm
